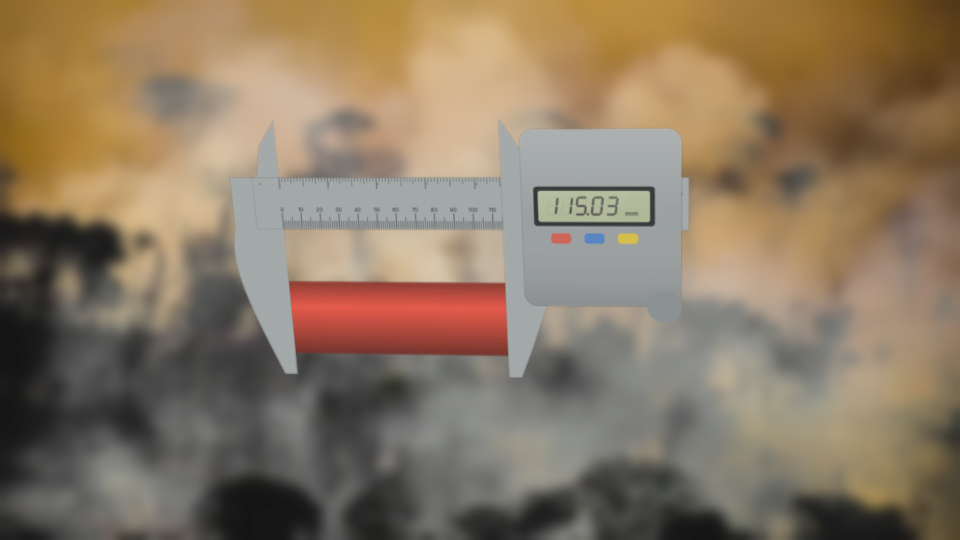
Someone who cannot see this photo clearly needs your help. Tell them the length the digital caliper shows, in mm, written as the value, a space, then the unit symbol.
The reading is 115.03 mm
